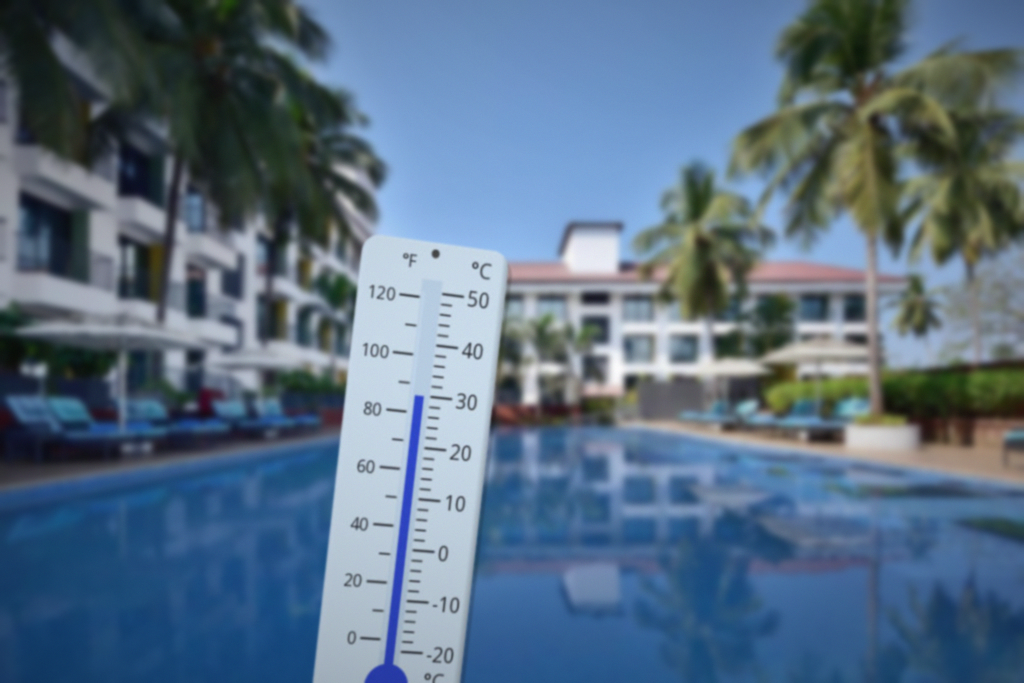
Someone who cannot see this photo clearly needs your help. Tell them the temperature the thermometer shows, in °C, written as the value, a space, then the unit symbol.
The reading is 30 °C
